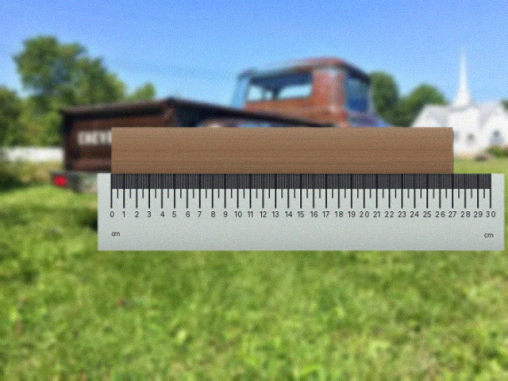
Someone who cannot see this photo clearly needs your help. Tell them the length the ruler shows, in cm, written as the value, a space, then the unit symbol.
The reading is 27 cm
